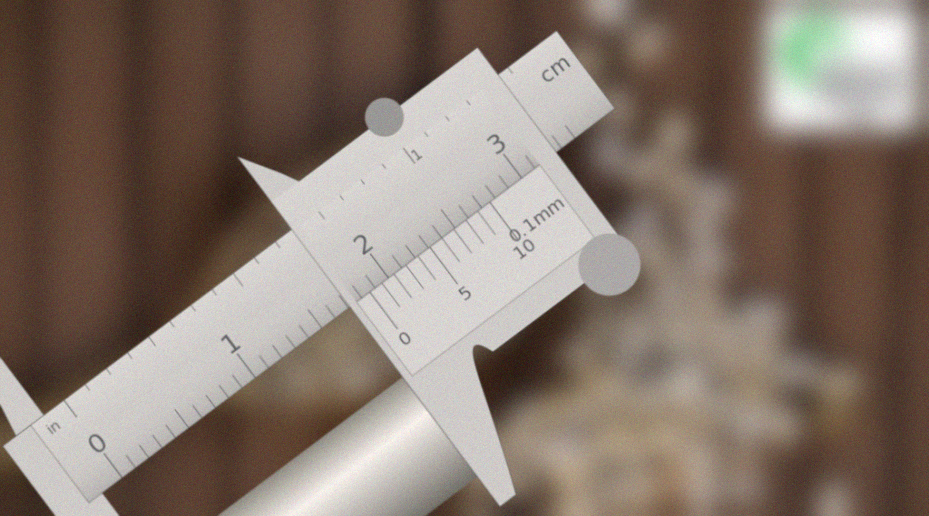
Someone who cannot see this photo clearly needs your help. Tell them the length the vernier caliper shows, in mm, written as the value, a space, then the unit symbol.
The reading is 18.6 mm
